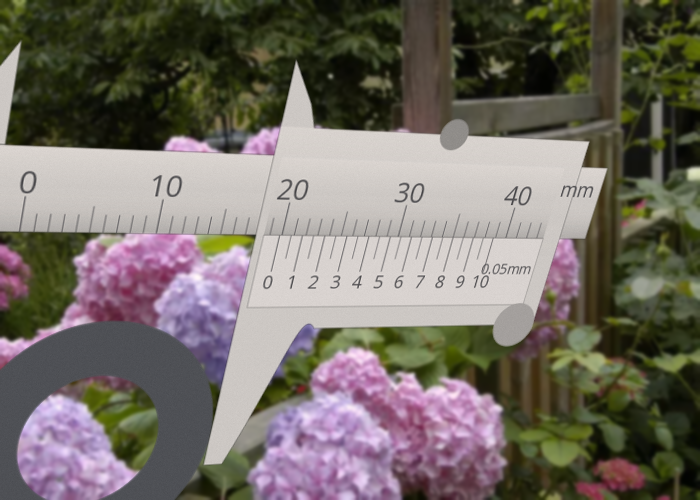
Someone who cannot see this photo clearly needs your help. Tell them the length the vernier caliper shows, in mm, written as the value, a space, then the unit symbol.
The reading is 19.8 mm
